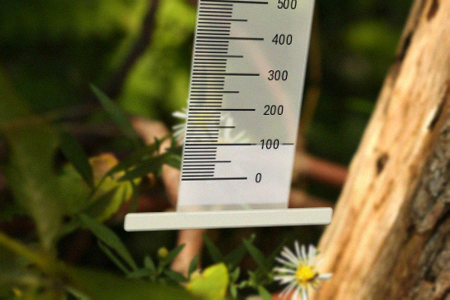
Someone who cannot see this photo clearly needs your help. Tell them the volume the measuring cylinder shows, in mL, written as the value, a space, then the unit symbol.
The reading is 100 mL
